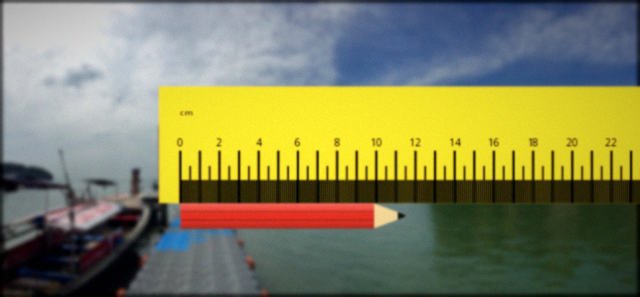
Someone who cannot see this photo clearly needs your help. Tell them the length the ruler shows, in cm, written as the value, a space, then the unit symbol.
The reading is 11.5 cm
